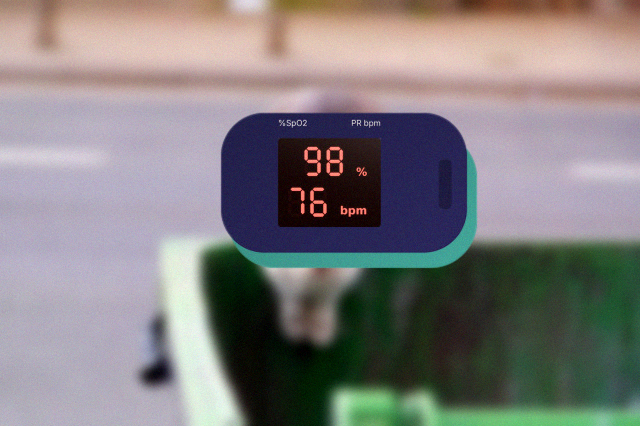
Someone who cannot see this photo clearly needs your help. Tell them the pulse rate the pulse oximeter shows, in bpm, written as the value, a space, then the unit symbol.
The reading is 76 bpm
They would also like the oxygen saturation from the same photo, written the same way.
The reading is 98 %
